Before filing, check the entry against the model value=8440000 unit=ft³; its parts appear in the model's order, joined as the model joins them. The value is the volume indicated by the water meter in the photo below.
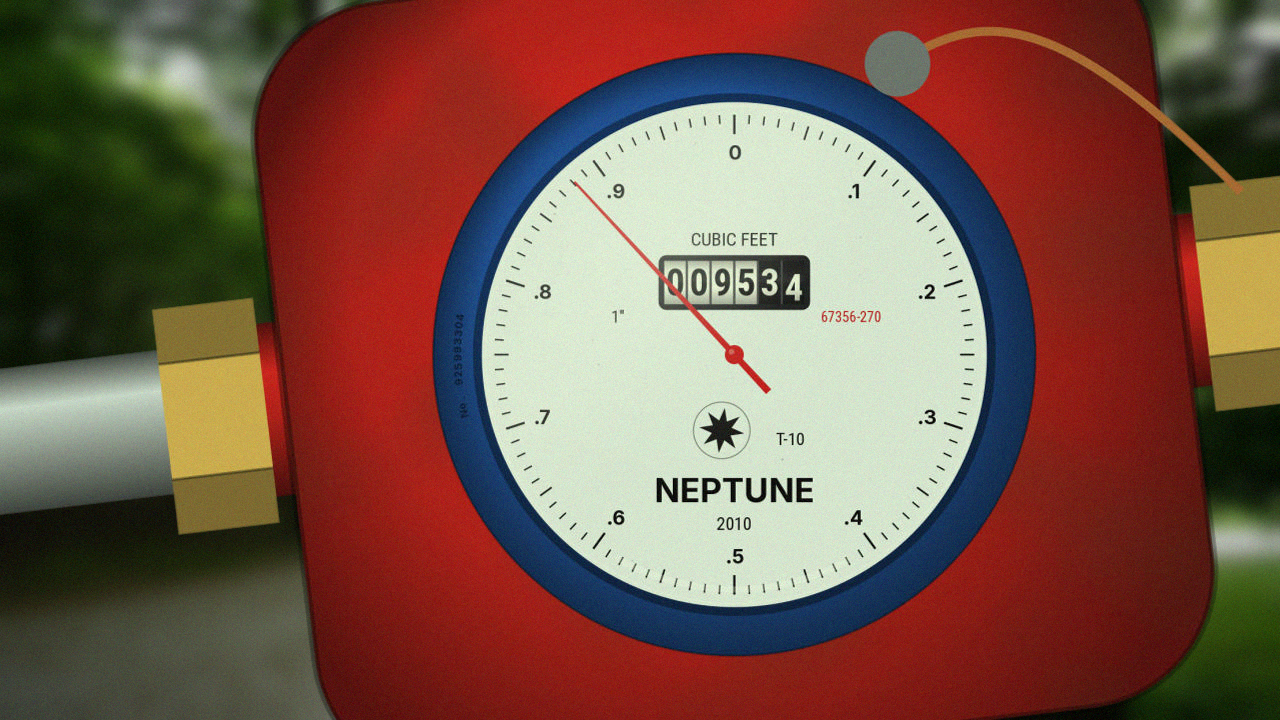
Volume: value=9533.88 unit=ft³
